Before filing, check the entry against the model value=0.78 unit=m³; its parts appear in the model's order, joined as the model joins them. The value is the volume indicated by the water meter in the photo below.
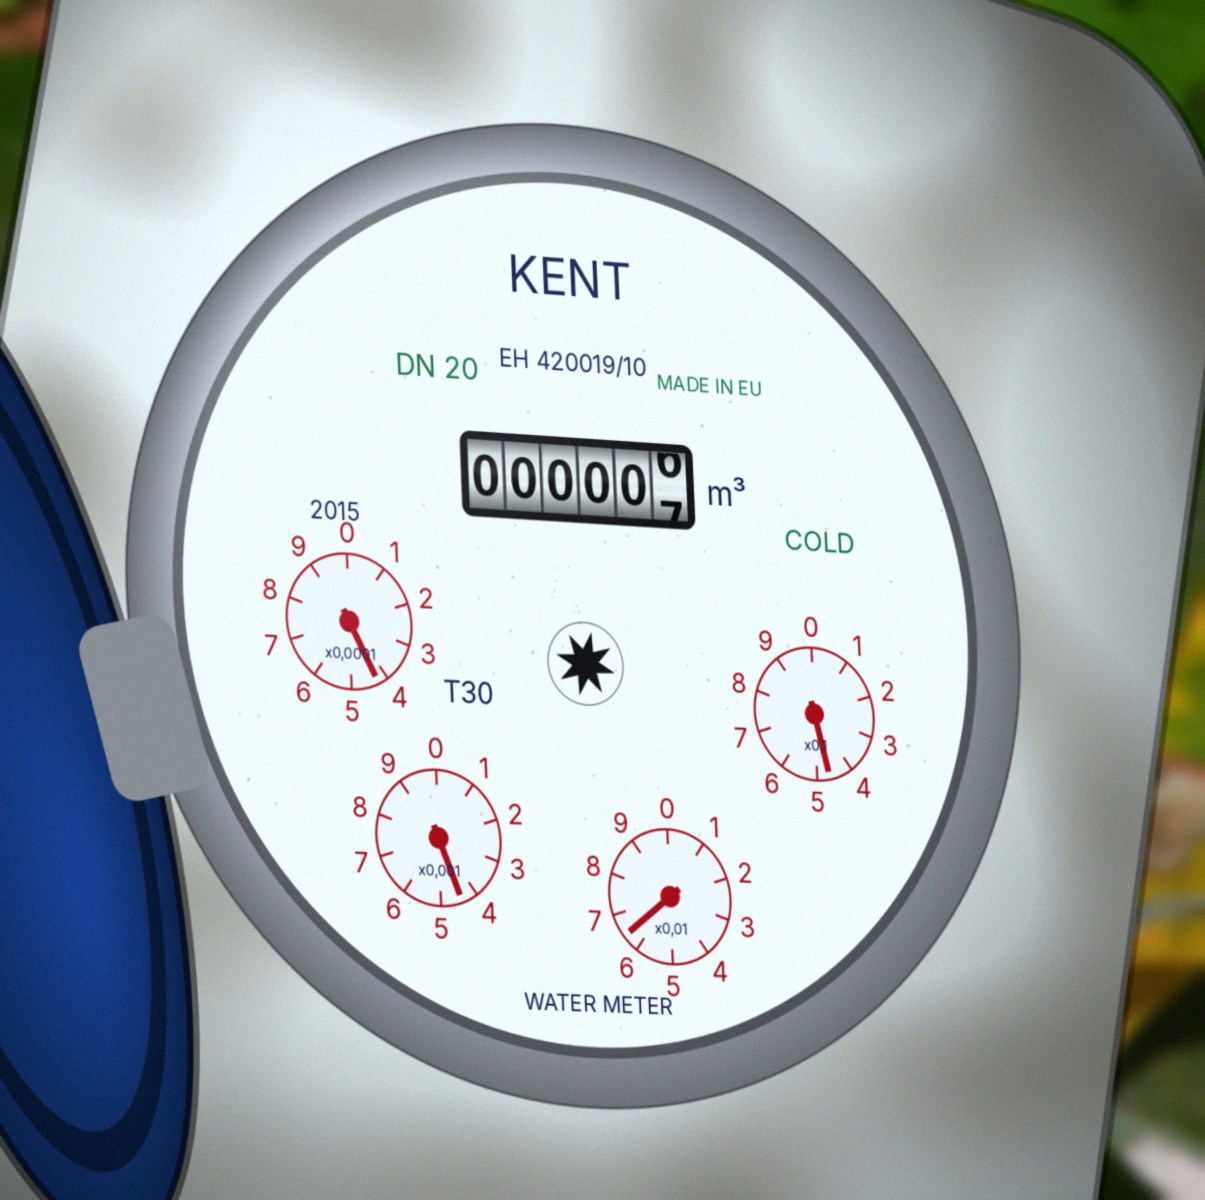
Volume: value=6.4644 unit=m³
